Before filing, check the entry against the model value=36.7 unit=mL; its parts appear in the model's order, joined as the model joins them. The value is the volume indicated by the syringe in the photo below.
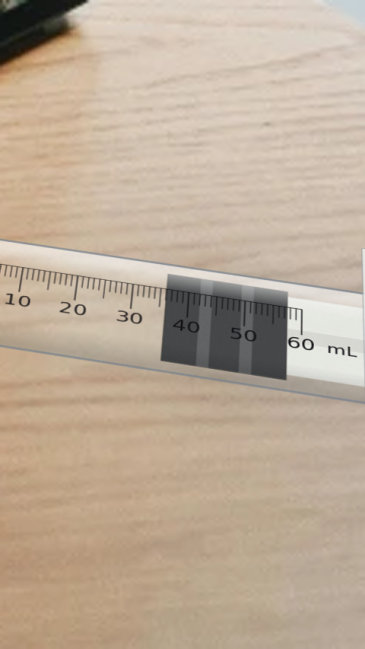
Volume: value=36 unit=mL
